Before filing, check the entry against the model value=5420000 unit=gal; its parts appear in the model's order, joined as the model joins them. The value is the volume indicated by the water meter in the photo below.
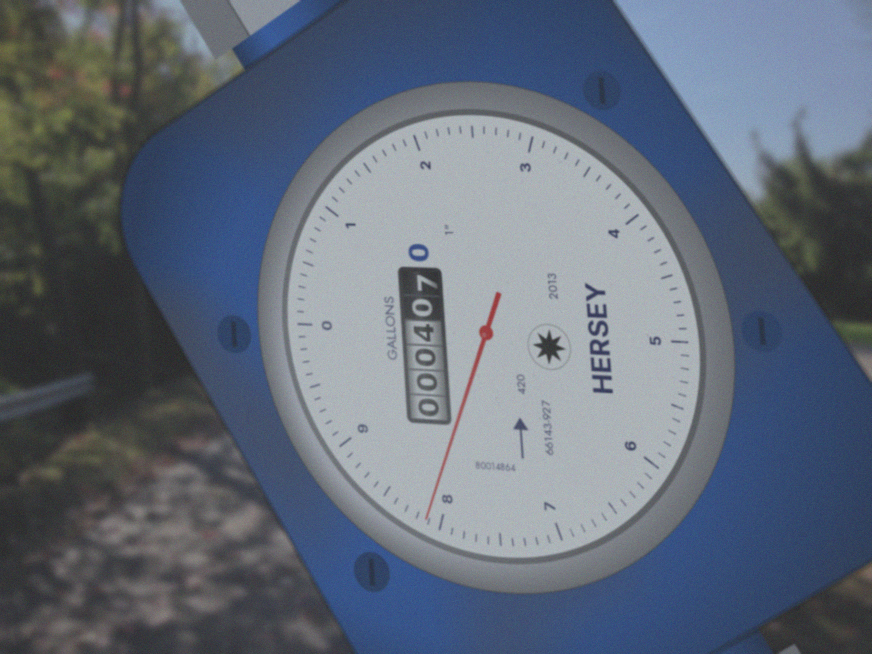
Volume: value=4068.1 unit=gal
